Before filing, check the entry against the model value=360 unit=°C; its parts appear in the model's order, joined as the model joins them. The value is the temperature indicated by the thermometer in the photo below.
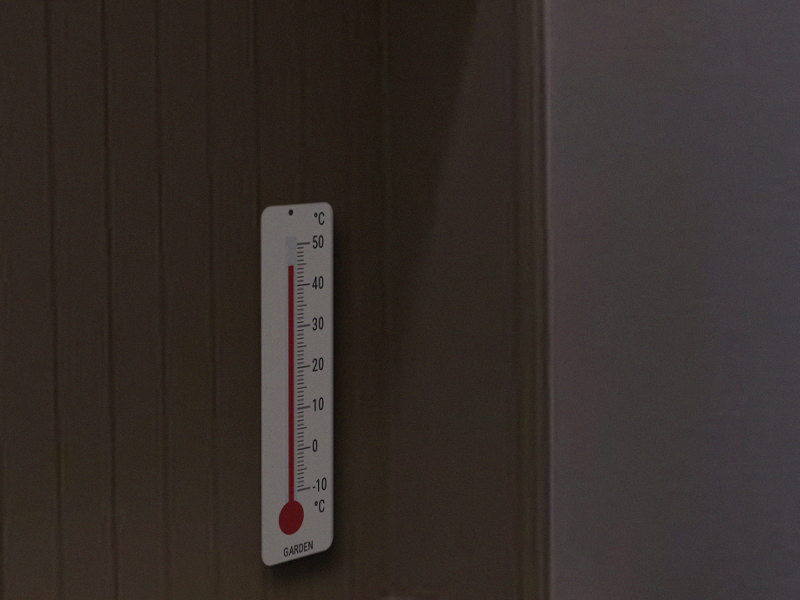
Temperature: value=45 unit=°C
